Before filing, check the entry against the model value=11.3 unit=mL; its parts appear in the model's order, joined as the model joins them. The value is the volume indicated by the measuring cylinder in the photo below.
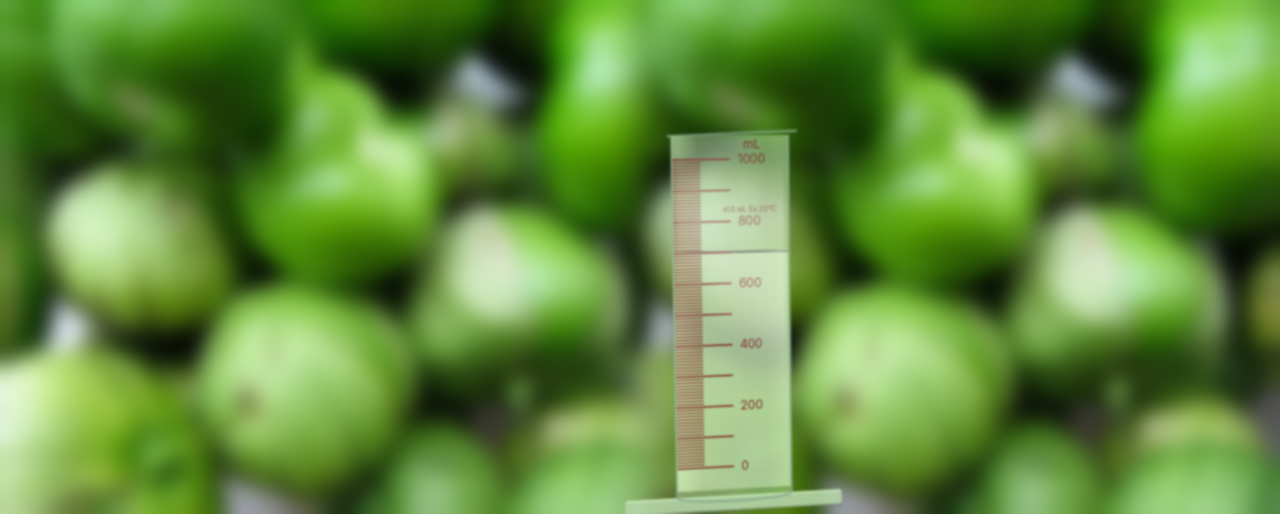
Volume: value=700 unit=mL
